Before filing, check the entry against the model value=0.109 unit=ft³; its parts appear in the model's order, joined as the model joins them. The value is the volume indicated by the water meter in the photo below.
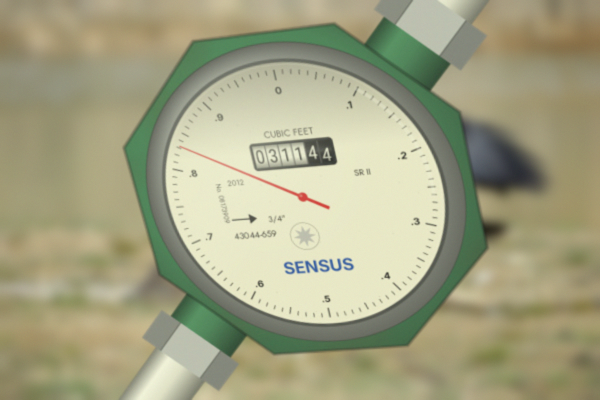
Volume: value=31143.83 unit=ft³
